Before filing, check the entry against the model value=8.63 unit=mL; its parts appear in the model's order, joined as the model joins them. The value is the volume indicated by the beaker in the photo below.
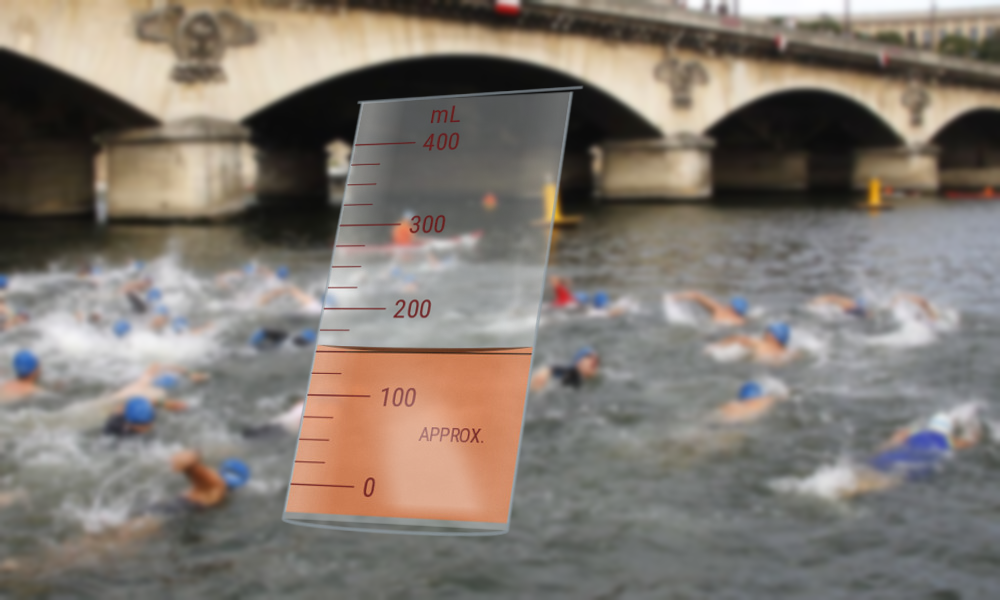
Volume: value=150 unit=mL
